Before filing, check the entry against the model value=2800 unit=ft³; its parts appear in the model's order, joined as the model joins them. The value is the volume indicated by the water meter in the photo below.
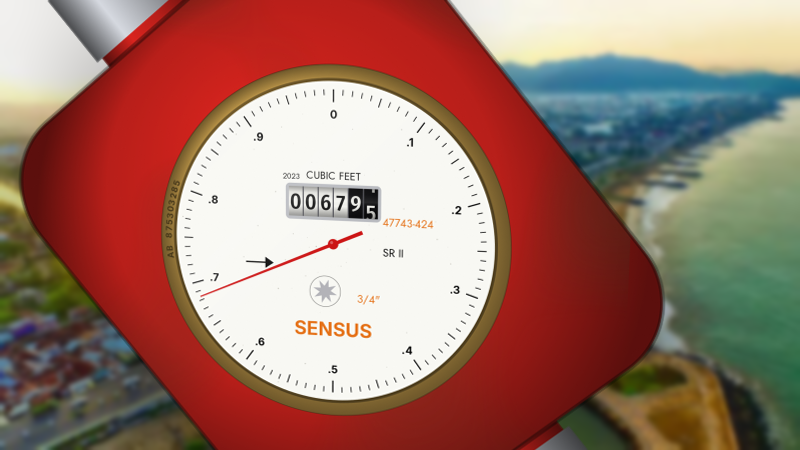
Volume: value=6794.68 unit=ft³
